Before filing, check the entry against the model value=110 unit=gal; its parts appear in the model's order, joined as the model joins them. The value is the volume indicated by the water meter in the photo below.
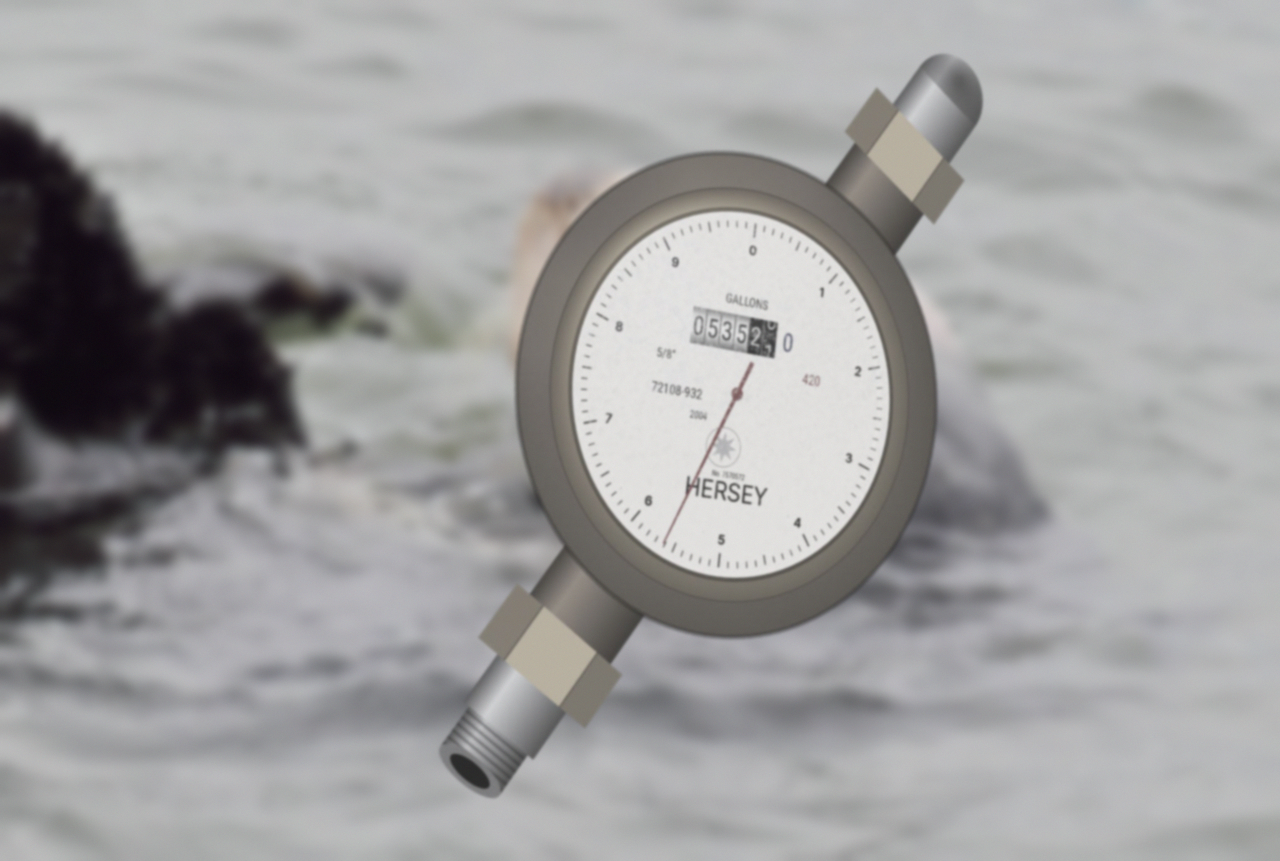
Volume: value=535205.6 unit=gal
